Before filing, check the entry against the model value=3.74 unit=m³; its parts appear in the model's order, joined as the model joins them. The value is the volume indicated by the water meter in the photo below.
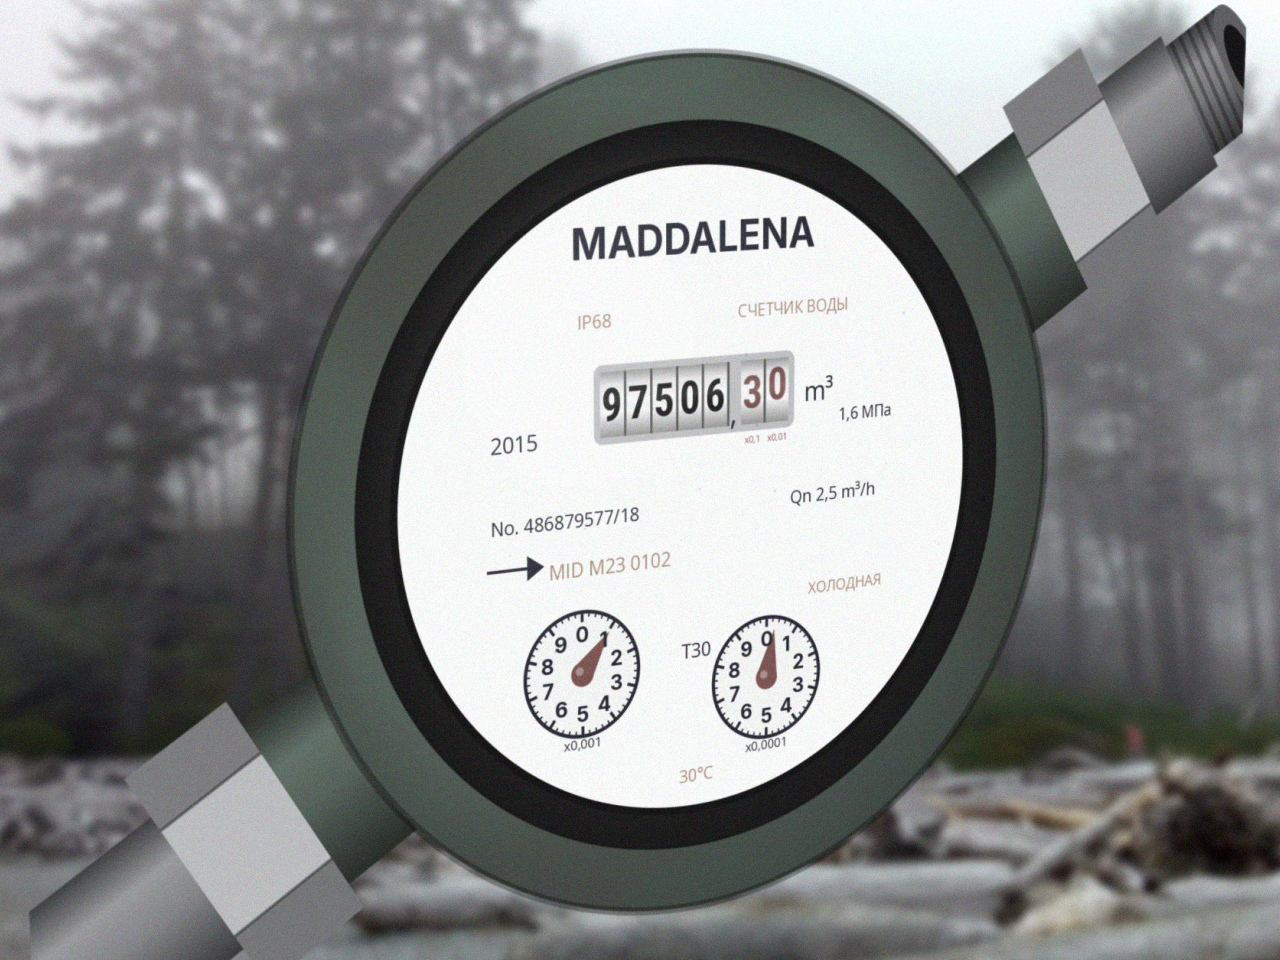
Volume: value=97506.3010 unit=m³
